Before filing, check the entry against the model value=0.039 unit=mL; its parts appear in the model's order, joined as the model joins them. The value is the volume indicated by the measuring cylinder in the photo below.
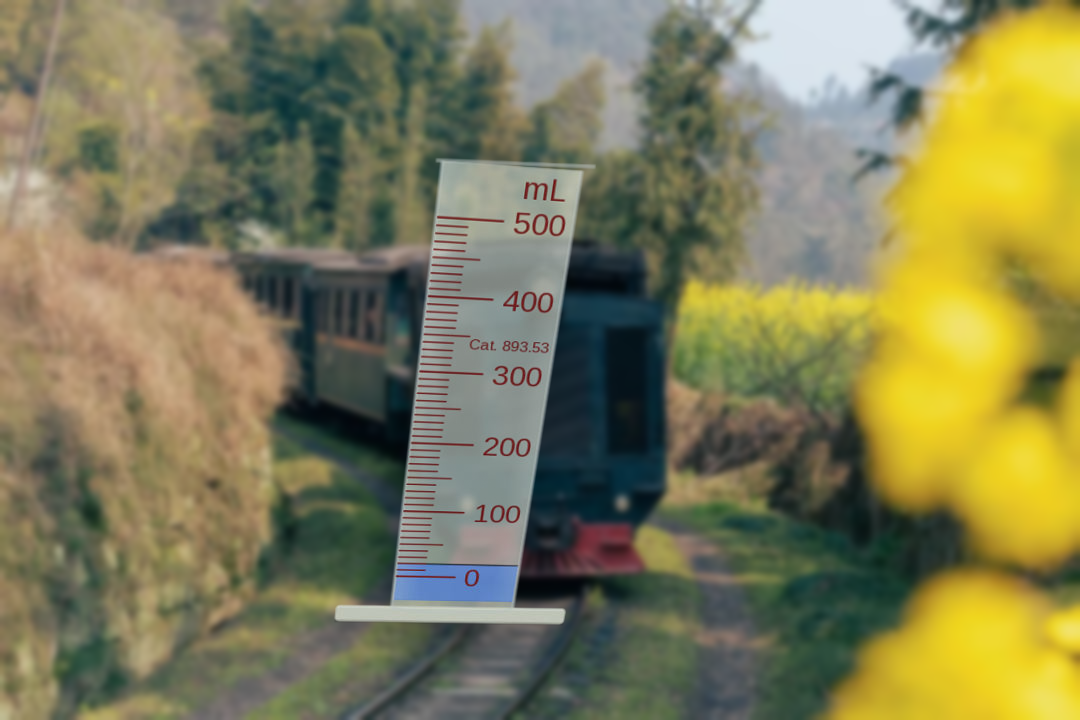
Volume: value=20 unit=mL
